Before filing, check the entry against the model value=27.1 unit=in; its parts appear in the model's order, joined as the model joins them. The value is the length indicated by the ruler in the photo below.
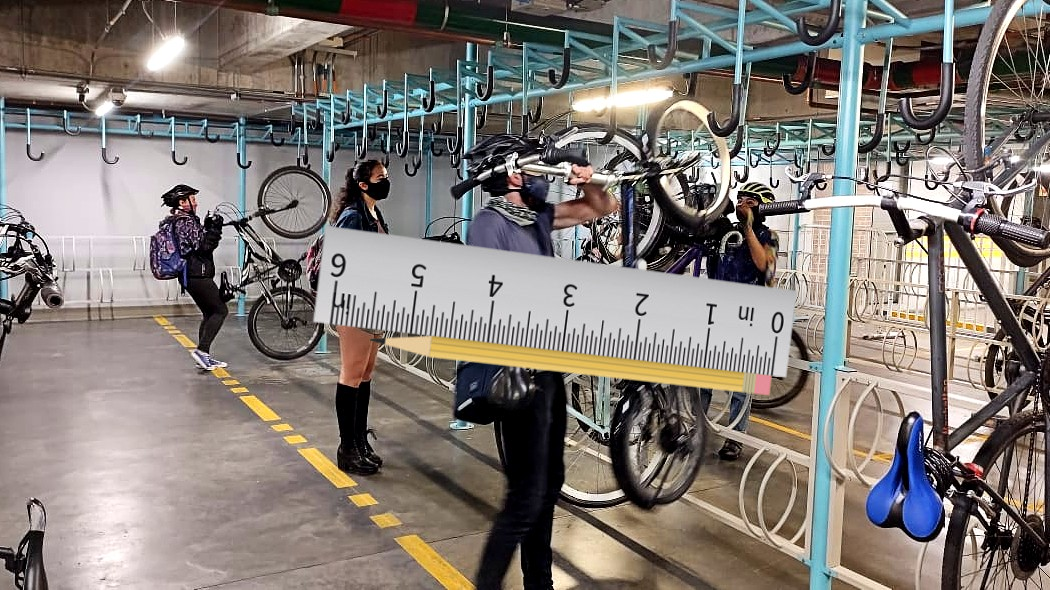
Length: value=5.5 unit=in
